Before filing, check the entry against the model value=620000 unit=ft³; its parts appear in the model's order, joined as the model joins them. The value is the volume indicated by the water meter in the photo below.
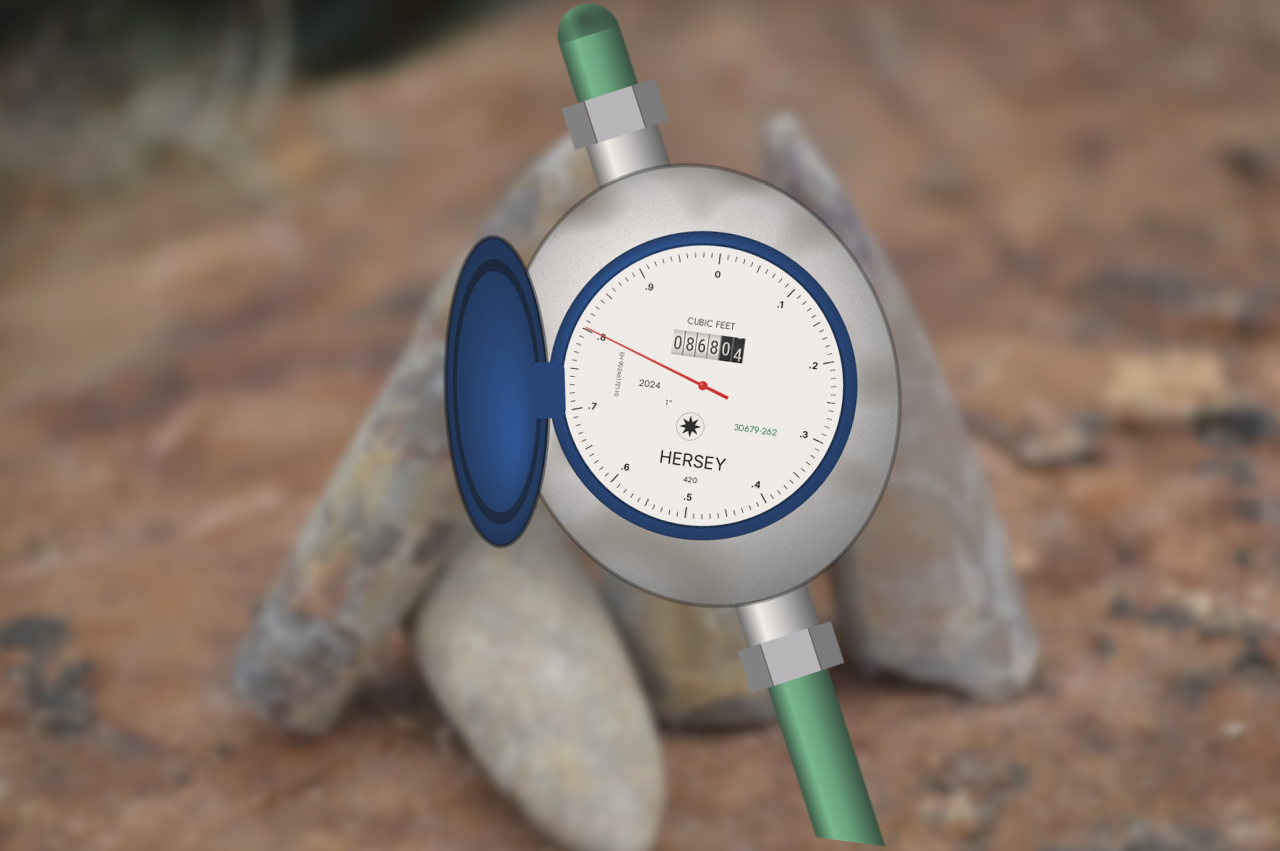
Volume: value=86803.80 unit=ft³
